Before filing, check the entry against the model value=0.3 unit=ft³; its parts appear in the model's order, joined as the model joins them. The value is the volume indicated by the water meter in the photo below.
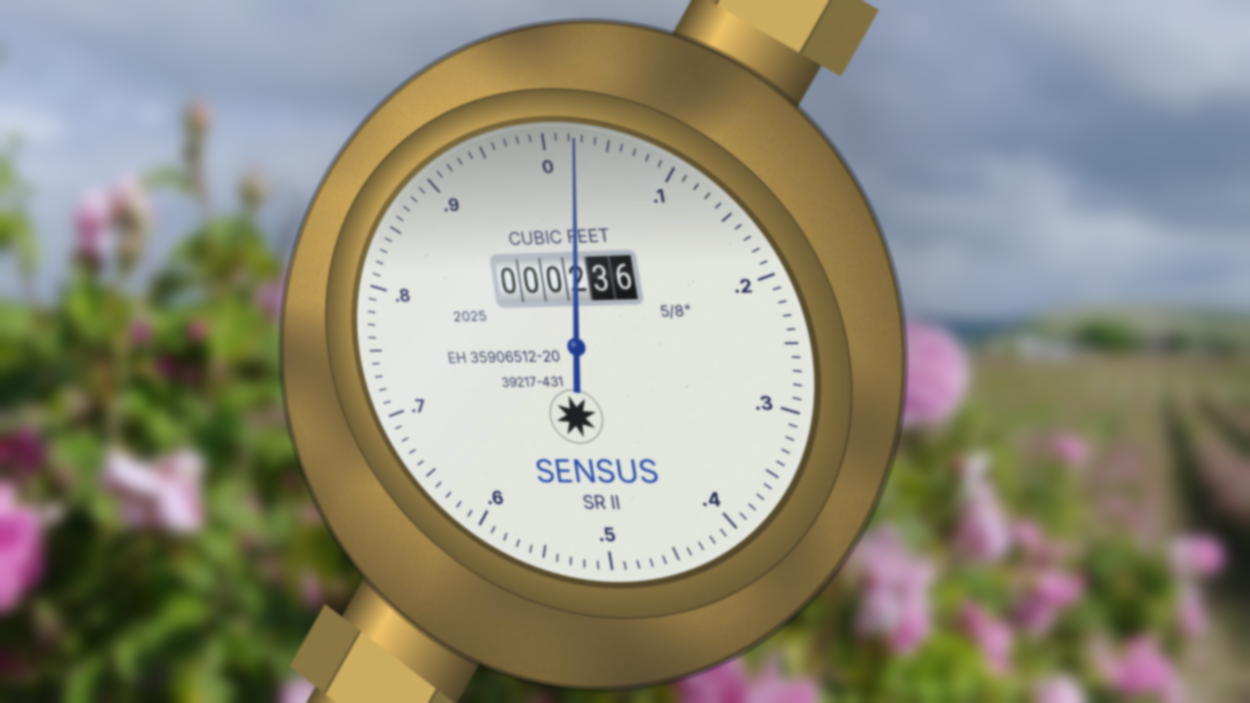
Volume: value=236.02 unit=ft³
